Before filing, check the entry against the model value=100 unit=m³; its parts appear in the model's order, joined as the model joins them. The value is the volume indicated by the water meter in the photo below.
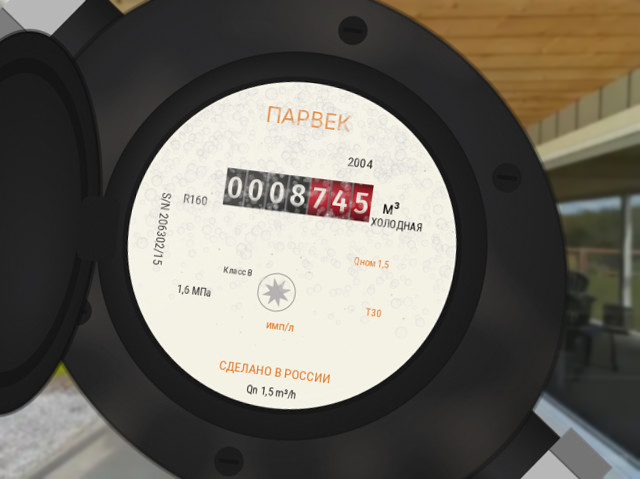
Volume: value=8.745 unit=m³
